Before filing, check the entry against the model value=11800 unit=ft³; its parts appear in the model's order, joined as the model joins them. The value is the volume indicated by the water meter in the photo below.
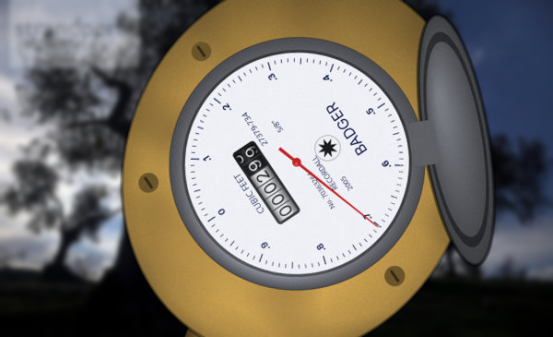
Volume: value=298.70 unit=ft³
